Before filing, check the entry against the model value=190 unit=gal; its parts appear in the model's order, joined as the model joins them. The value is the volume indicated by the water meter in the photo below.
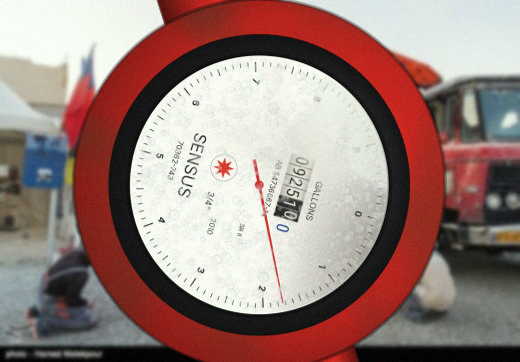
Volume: value=925101.7 unit=gal
